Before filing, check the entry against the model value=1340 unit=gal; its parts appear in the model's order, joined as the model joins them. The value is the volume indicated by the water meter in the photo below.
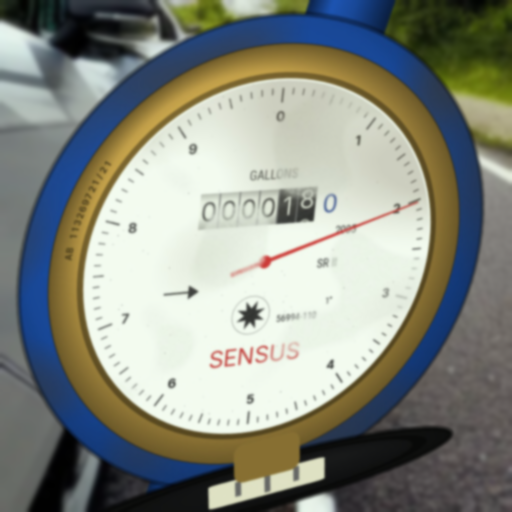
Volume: value=182.0 unit=gal
